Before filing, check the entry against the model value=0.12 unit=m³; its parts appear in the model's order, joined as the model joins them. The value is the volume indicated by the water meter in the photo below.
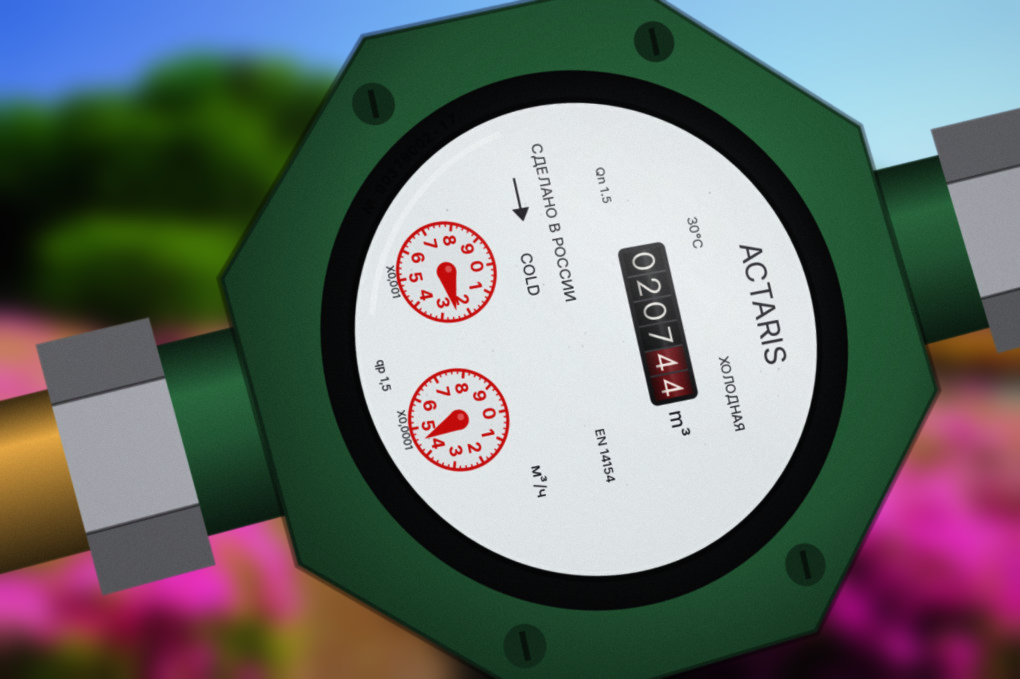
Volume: value=207.4424 unit=m³
